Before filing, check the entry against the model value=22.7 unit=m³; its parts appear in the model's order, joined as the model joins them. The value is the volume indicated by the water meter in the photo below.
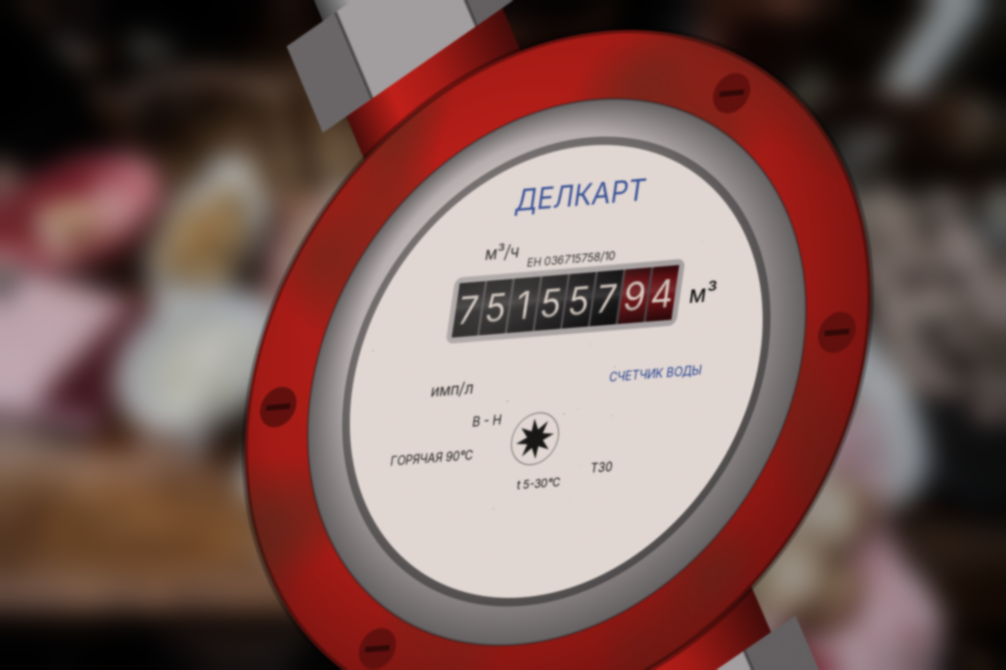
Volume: value=751557.94 unit=m³
